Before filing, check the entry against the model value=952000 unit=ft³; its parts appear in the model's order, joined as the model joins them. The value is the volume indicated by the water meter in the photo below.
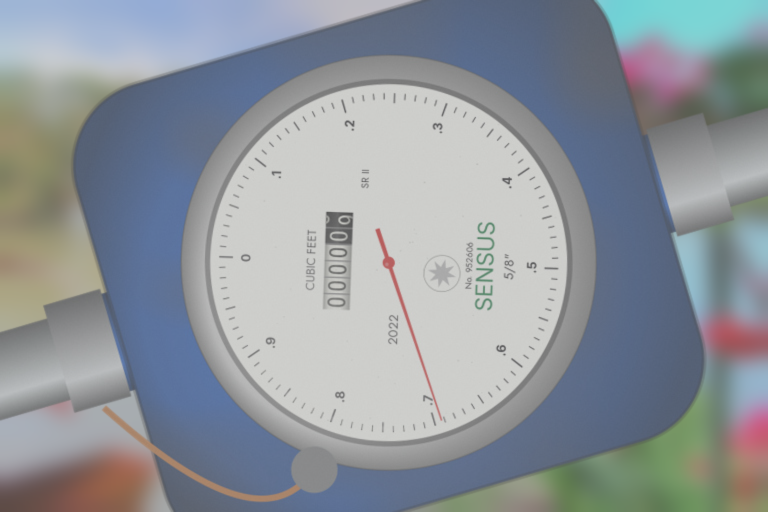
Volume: value=8.69 unit=ft³
